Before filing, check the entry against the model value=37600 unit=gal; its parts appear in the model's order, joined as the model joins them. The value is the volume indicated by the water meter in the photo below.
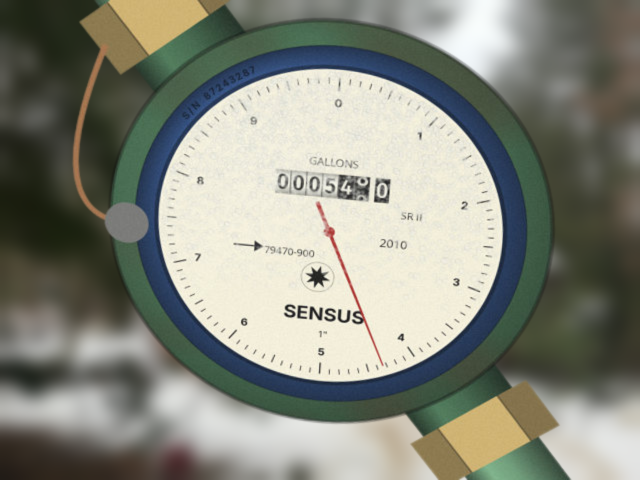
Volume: value=5484.3 unit=gal
